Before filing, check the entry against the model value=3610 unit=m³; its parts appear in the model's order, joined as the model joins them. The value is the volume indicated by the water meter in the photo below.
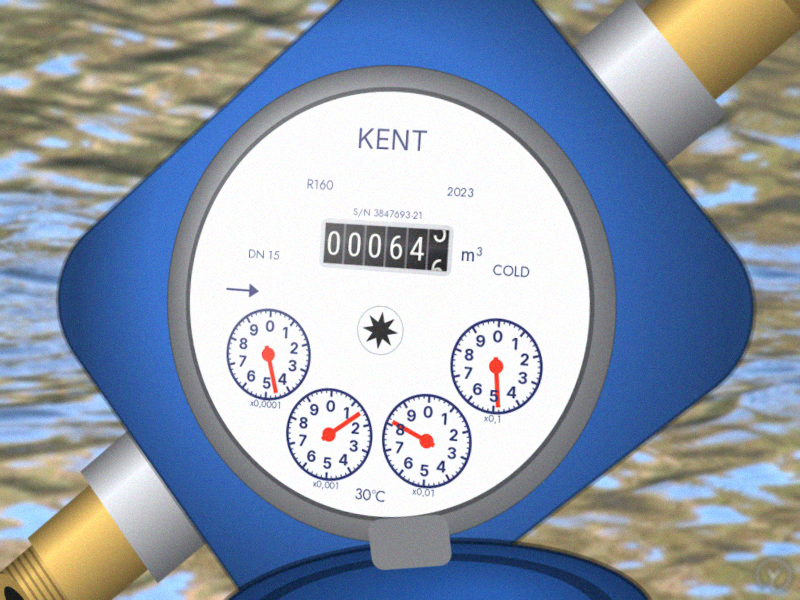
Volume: value=645.4814 unit=m³
